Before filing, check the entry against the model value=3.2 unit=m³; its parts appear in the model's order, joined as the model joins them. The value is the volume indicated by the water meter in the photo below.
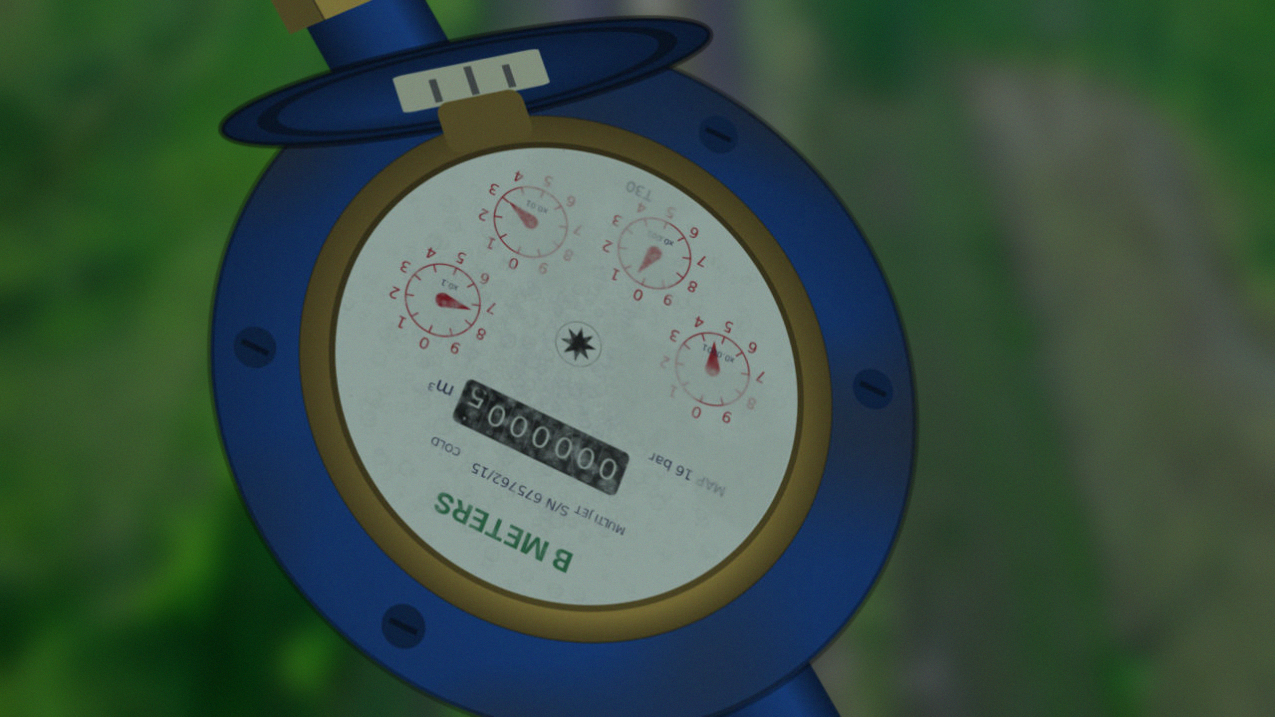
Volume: value=4.7304 unit=m³
